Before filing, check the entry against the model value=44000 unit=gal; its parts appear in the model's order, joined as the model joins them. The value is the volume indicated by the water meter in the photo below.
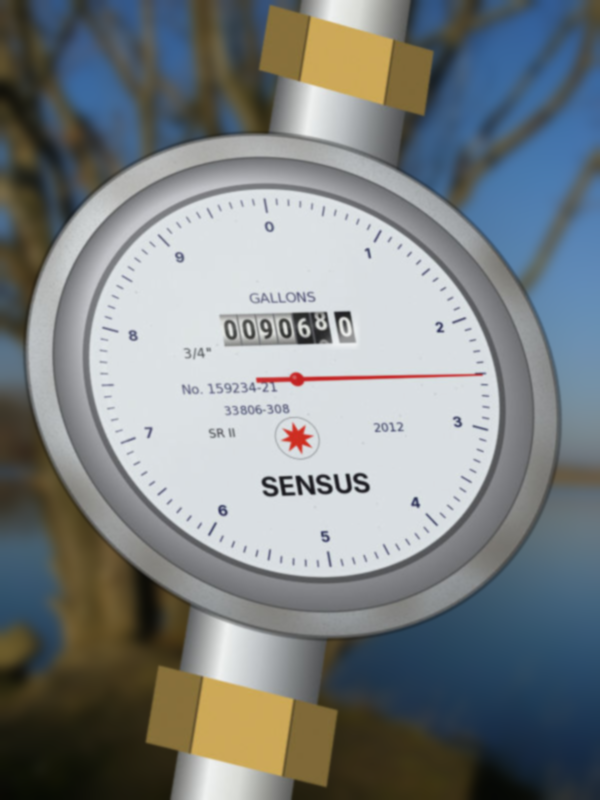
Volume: value=90682.5 unit=gal
